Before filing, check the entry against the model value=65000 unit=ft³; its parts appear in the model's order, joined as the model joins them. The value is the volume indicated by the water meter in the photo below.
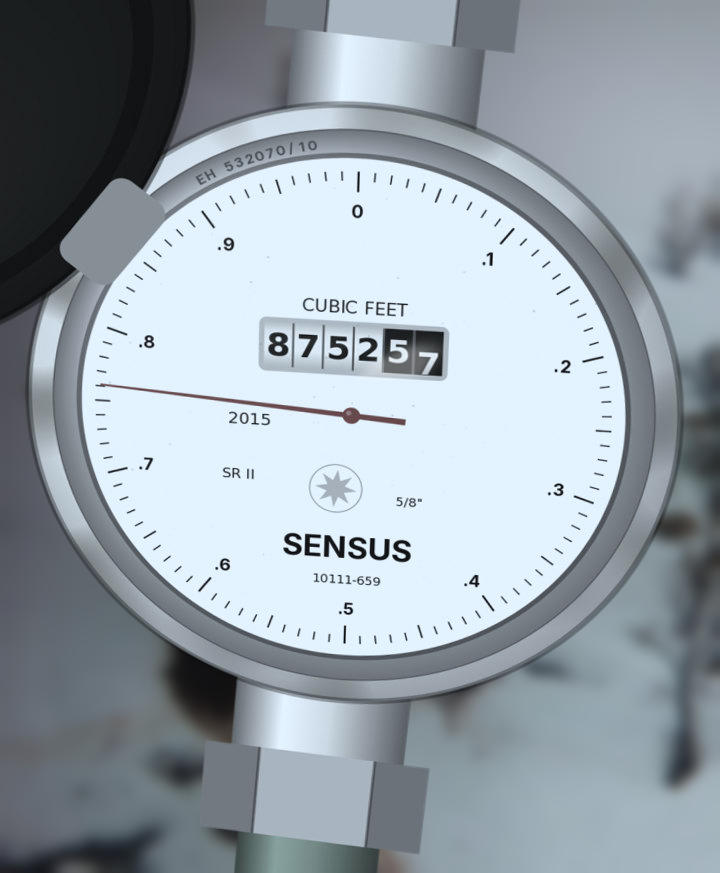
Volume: value=875256.76 unit=ft³
